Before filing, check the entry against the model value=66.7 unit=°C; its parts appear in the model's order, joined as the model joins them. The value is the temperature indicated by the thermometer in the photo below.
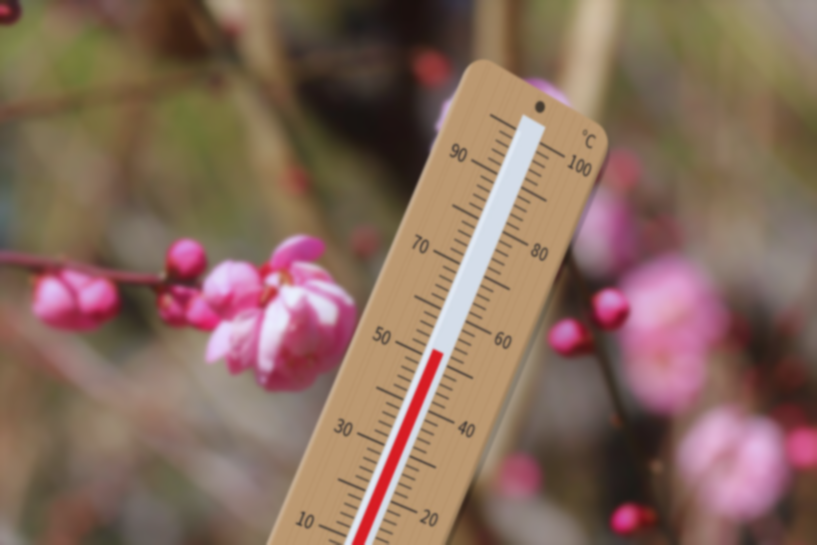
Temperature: value=52 unit=°C
